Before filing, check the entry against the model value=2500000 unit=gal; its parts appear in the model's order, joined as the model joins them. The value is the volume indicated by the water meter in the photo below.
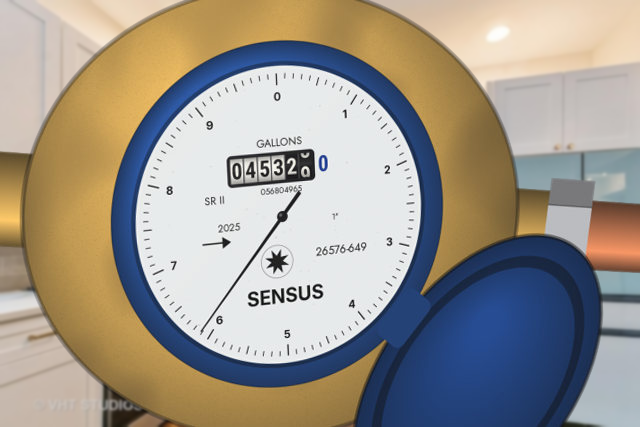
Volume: value=453286.1 unit=gal
